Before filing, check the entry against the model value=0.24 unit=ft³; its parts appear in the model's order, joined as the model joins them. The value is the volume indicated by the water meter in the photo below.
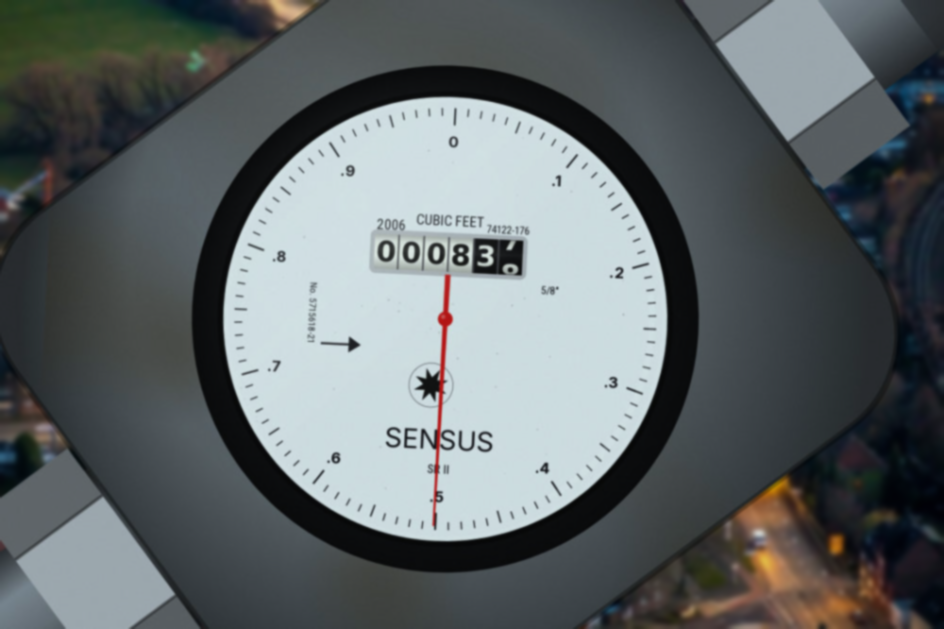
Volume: value=837.50 unit=ft³
